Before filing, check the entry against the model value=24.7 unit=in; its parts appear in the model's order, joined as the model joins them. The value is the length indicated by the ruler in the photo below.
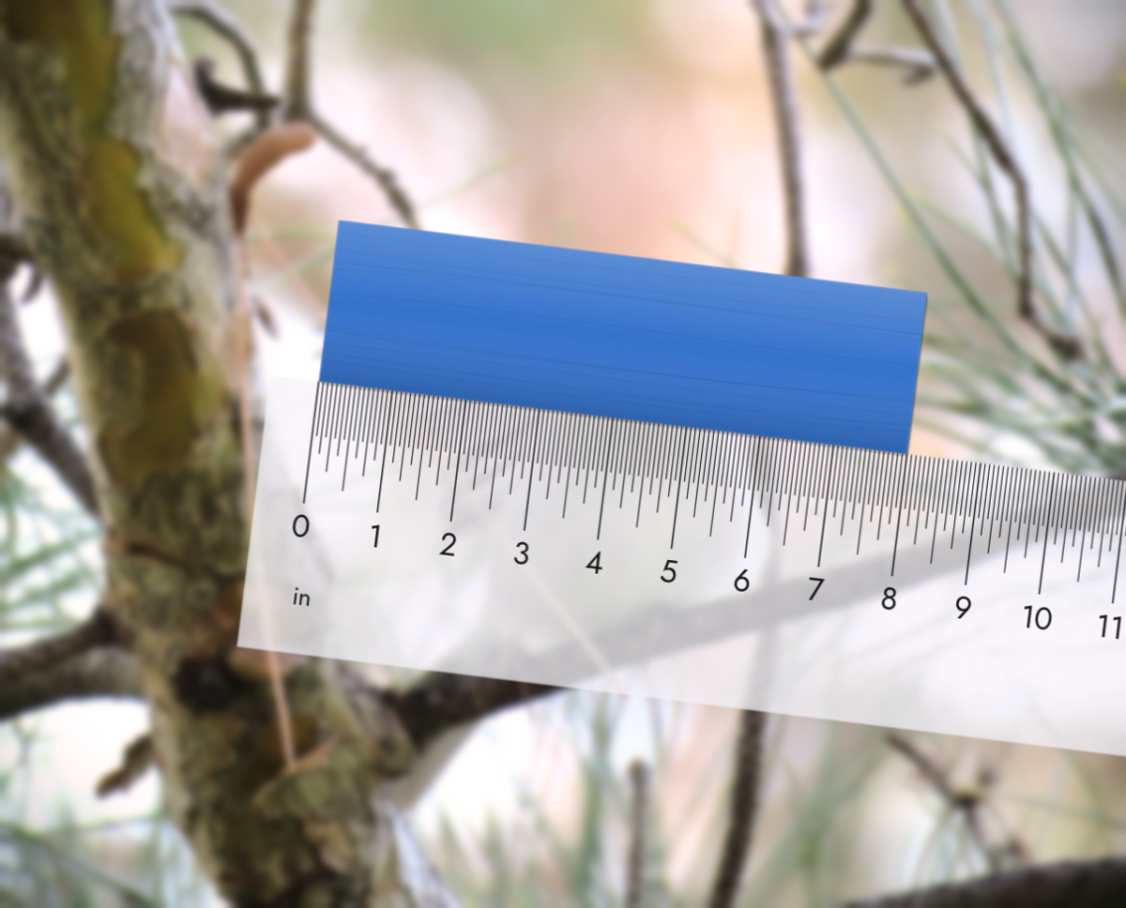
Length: value=8 unit=in
